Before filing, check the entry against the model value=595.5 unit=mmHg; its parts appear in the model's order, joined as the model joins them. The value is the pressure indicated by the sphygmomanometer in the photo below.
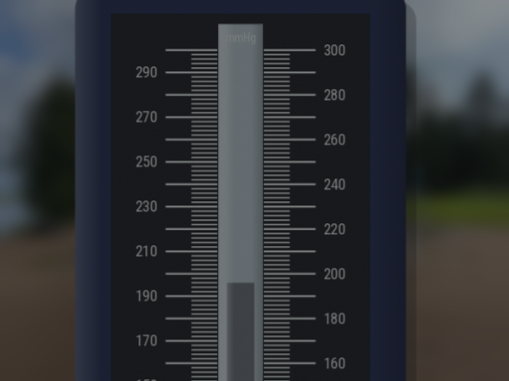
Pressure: value=196 unit=mmHg
